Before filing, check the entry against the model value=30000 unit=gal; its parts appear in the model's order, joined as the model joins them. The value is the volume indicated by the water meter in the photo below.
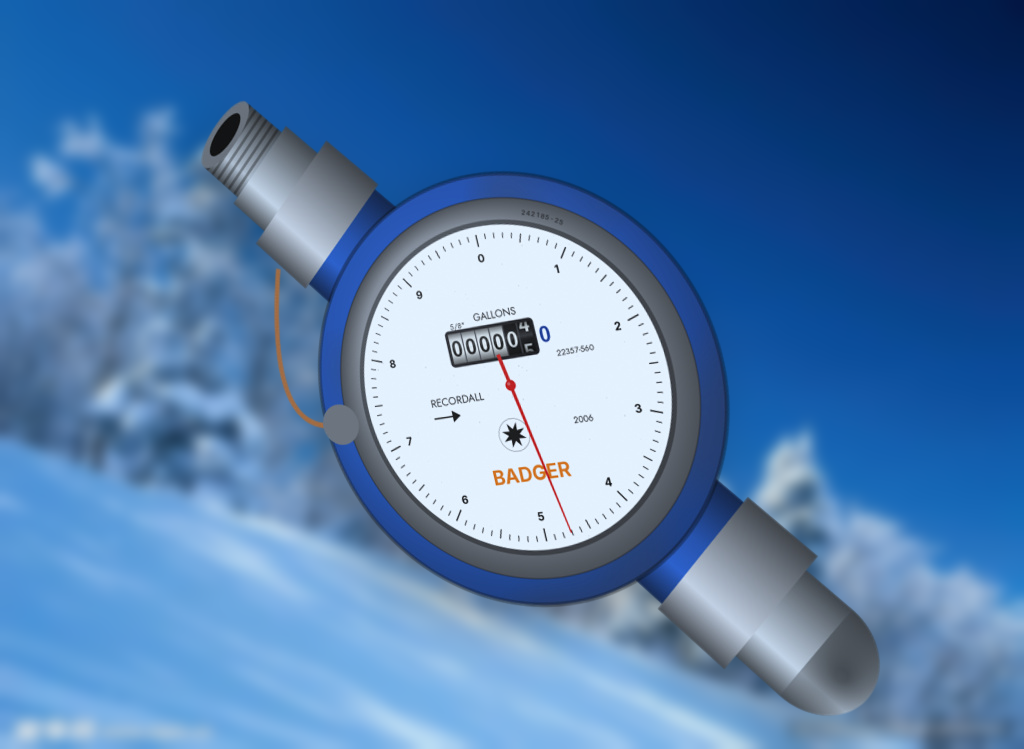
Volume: value=44.7 unit=gal
